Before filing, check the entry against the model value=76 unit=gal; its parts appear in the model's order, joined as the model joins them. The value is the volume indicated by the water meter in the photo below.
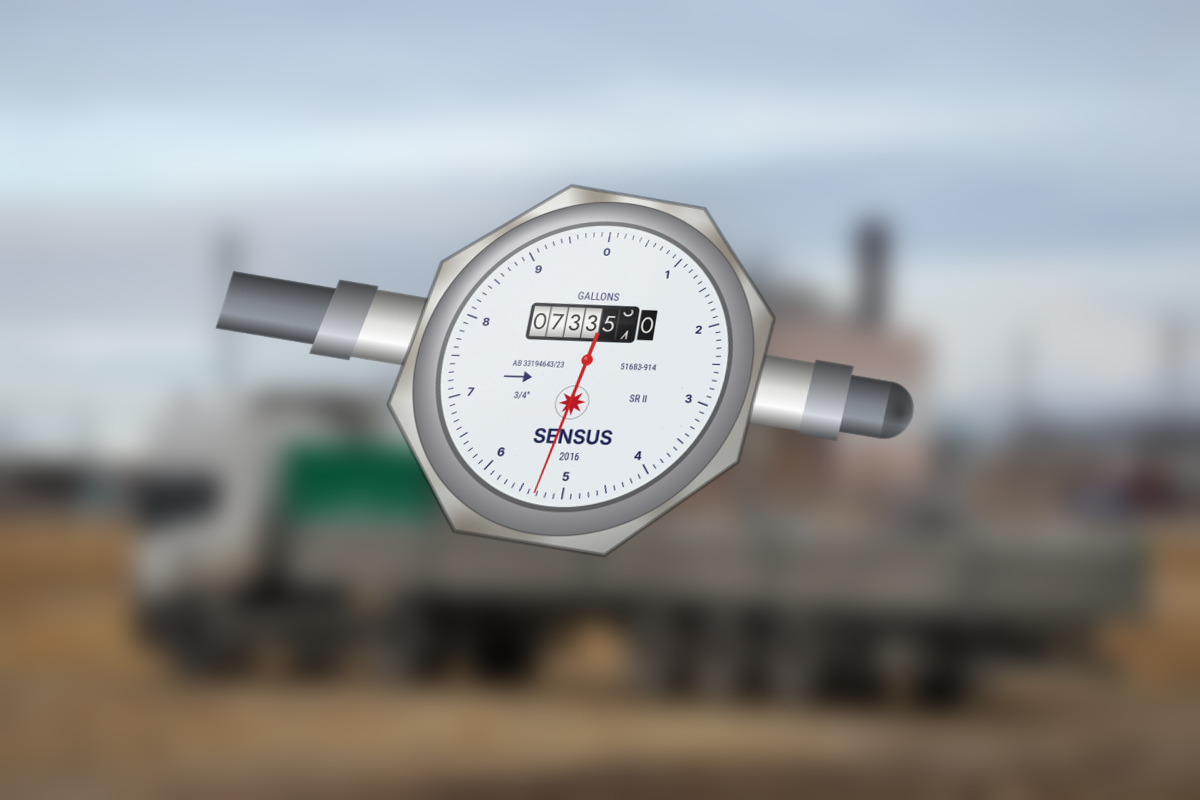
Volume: value=733535.3 unit=gal
